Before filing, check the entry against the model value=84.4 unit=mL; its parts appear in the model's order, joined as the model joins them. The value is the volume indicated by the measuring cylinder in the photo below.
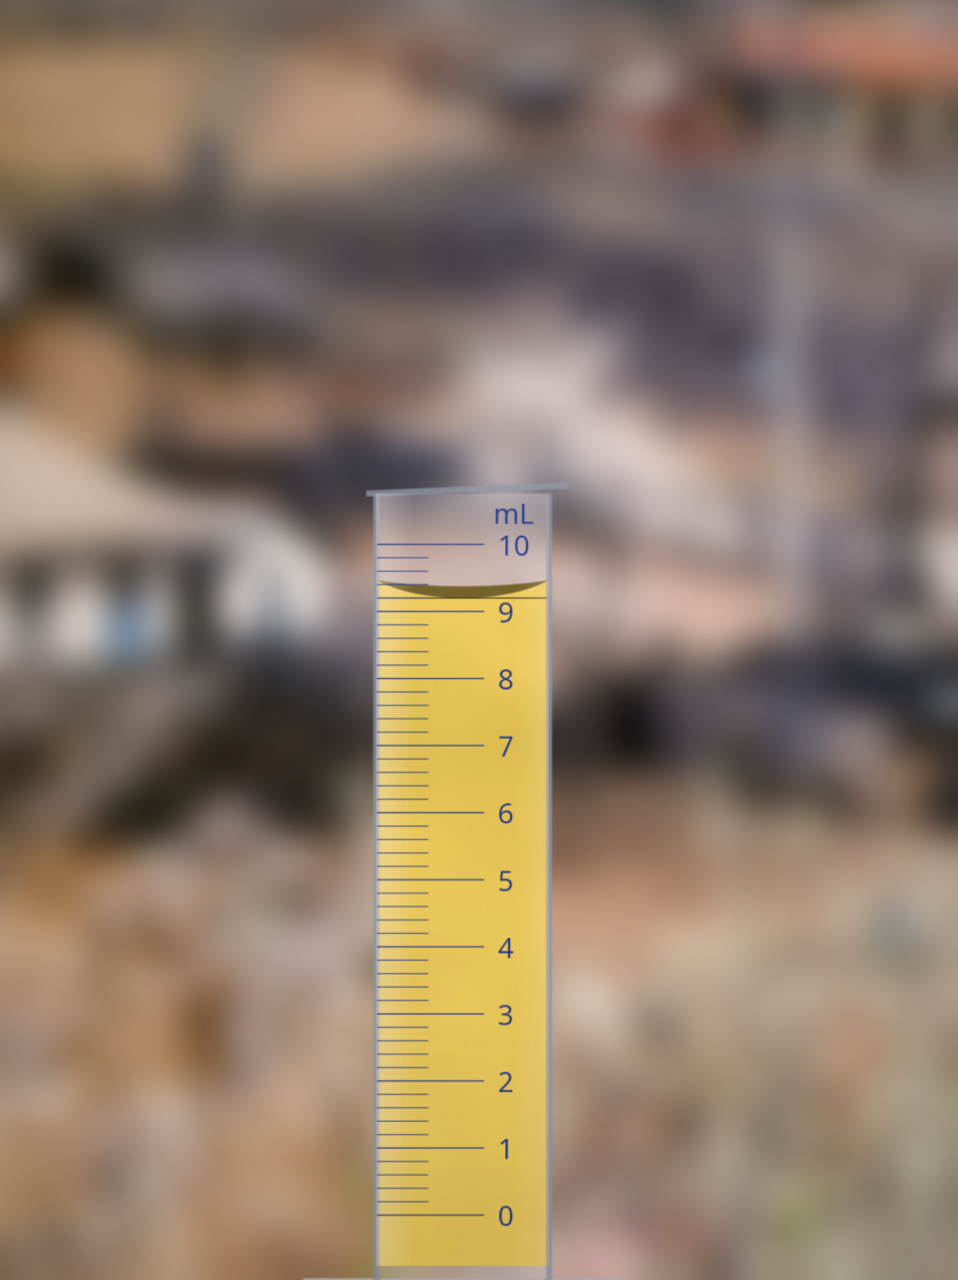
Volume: value=9.2 unit=mL
